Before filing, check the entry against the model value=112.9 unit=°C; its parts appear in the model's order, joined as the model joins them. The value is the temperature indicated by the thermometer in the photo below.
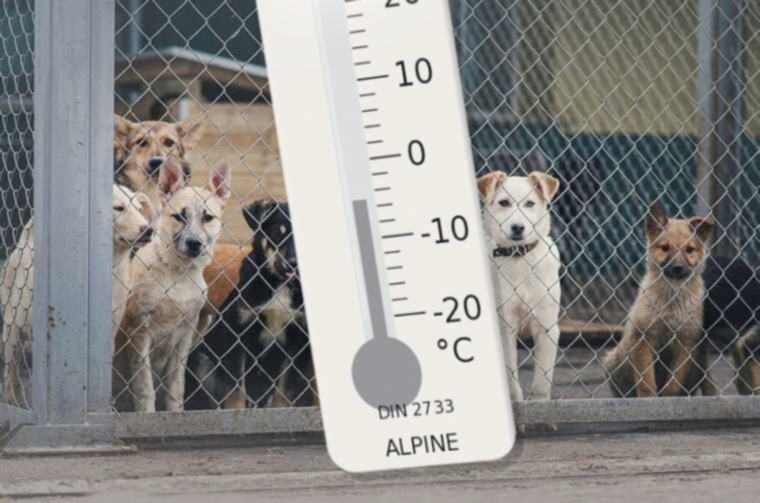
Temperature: value=-5 unit=°C
